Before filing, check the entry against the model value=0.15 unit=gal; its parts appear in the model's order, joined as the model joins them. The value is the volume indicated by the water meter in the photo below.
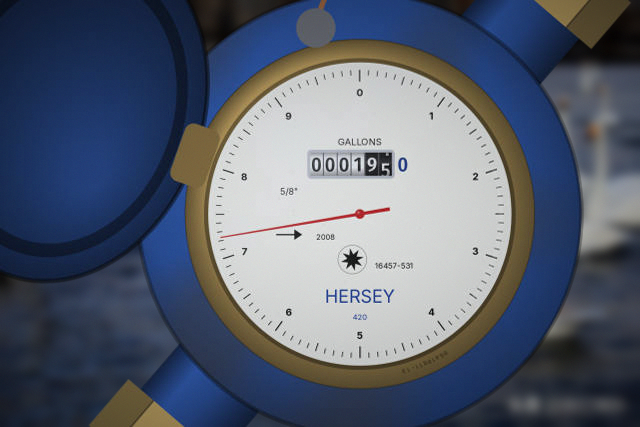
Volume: value=1947.2 unit=gal
